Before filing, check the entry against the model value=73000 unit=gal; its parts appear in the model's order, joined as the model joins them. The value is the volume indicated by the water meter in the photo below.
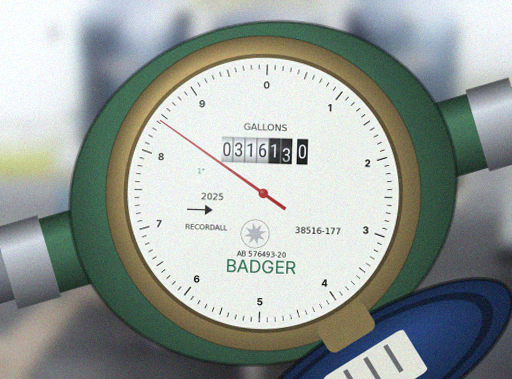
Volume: value=316128.4 unit=gal
